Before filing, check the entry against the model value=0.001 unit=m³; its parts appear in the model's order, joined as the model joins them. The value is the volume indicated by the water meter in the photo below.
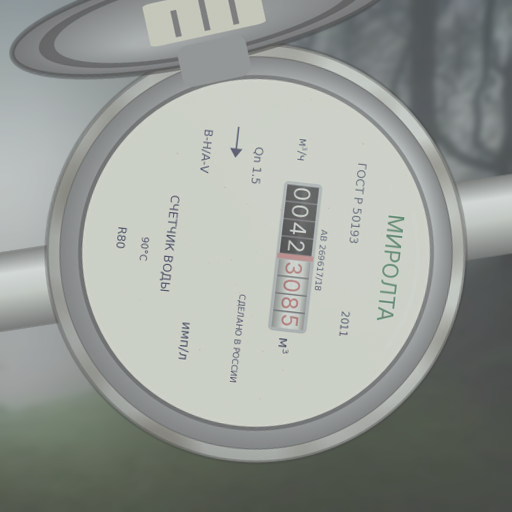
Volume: value=42.3085 unit=m³
